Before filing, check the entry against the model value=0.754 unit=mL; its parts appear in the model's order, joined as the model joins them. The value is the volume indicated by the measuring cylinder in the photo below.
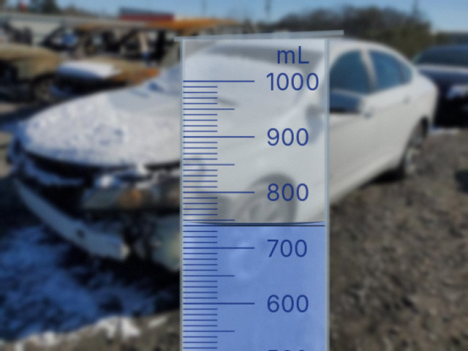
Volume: value=740 unit=mL
